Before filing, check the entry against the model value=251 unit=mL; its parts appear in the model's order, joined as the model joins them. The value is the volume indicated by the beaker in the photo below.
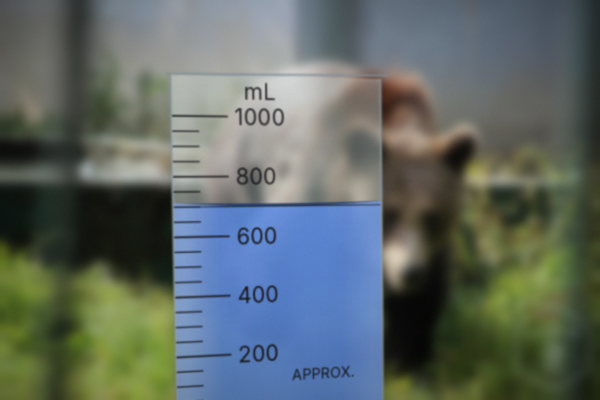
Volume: value=700 unit=mL
